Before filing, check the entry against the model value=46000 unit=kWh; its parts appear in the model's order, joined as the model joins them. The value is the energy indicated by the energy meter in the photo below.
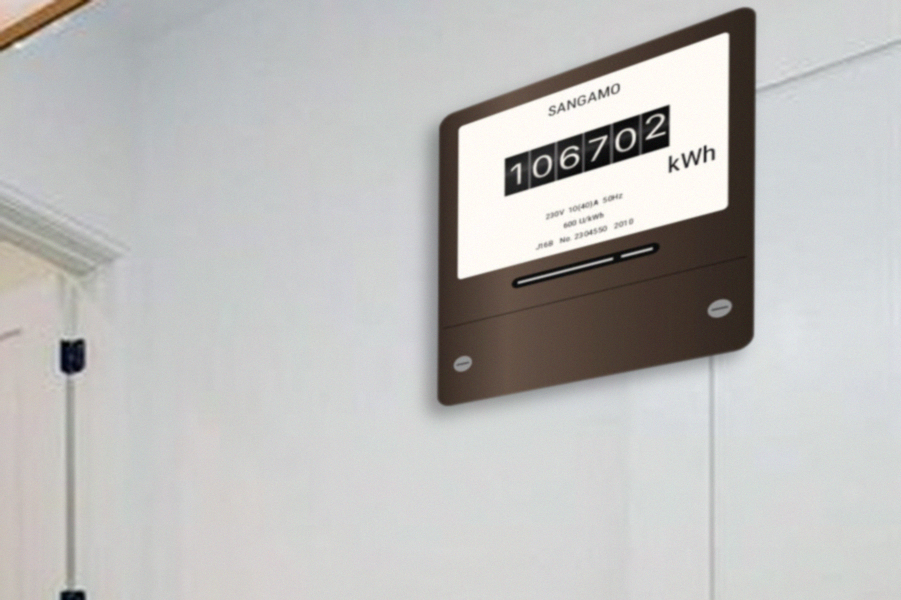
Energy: value=106702 unit=kWh
